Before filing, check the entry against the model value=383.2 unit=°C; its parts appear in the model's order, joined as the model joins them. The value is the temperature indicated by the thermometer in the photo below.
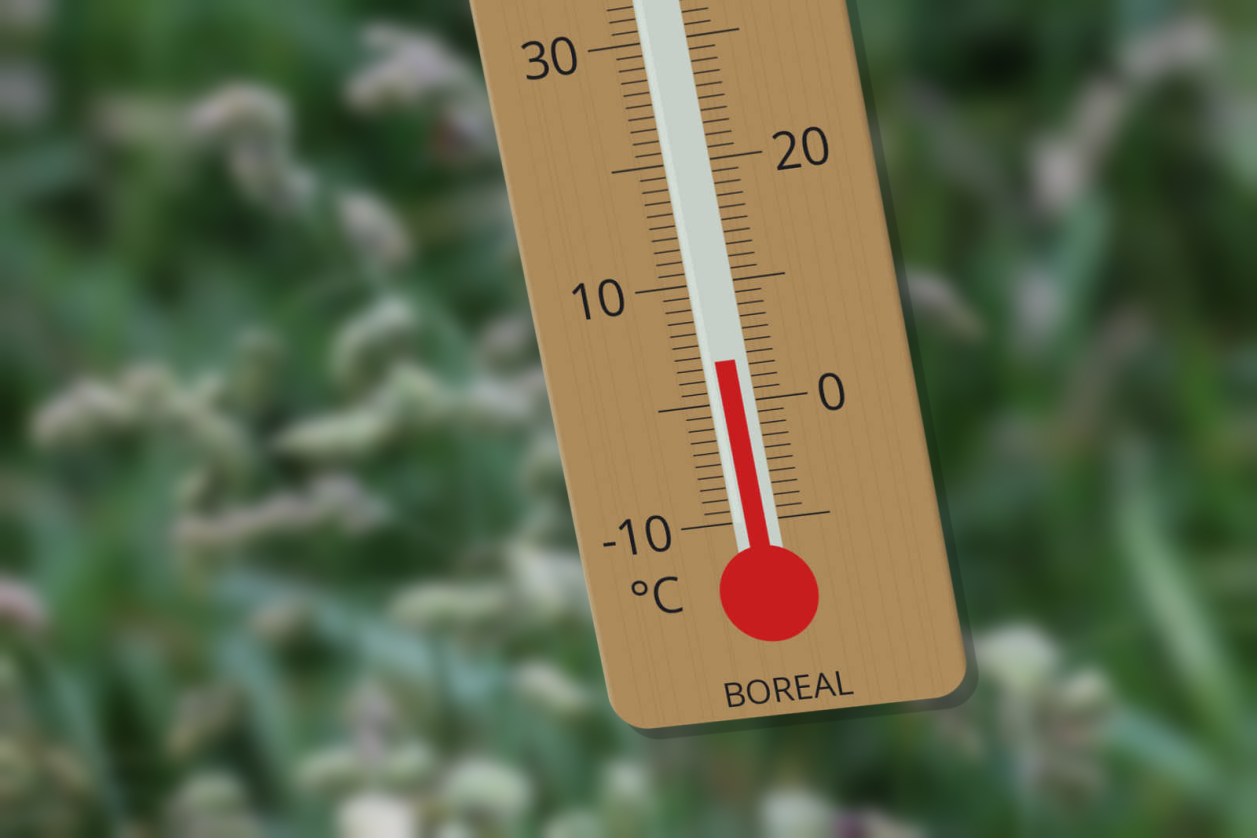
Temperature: value=3.5 unit=°C
